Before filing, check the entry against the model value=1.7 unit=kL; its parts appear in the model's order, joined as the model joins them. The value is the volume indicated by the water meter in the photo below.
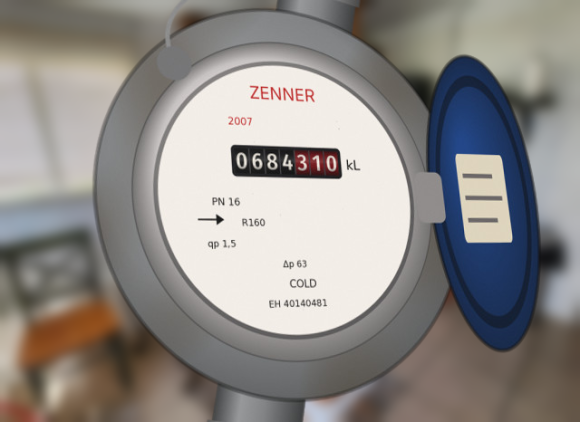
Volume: value=684.310 unit=kL
